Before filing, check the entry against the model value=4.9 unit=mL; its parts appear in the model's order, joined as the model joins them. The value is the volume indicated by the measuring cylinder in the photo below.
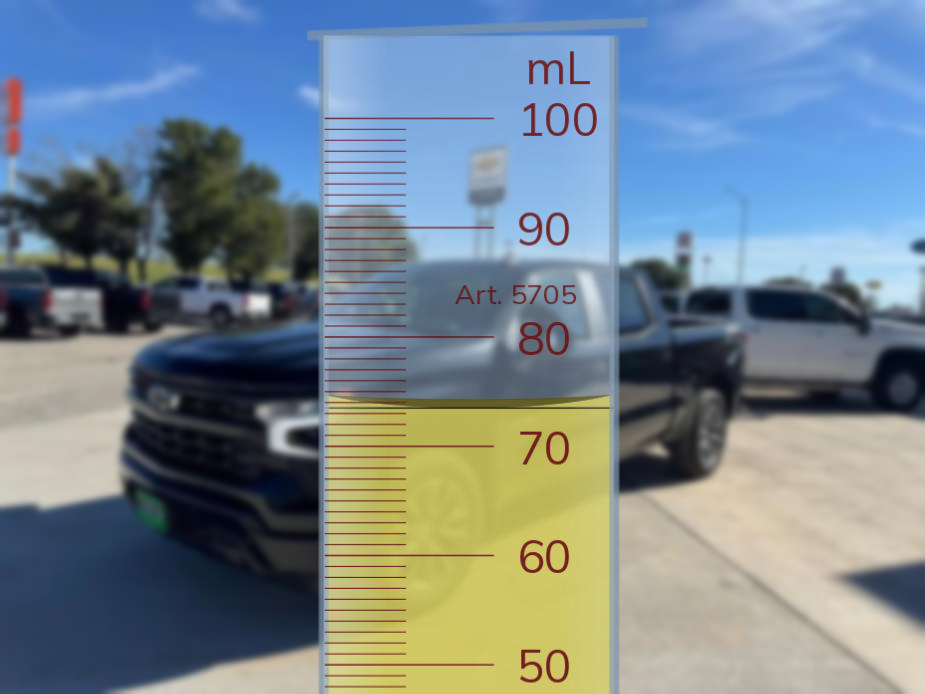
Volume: value=73.5 unit=mL
